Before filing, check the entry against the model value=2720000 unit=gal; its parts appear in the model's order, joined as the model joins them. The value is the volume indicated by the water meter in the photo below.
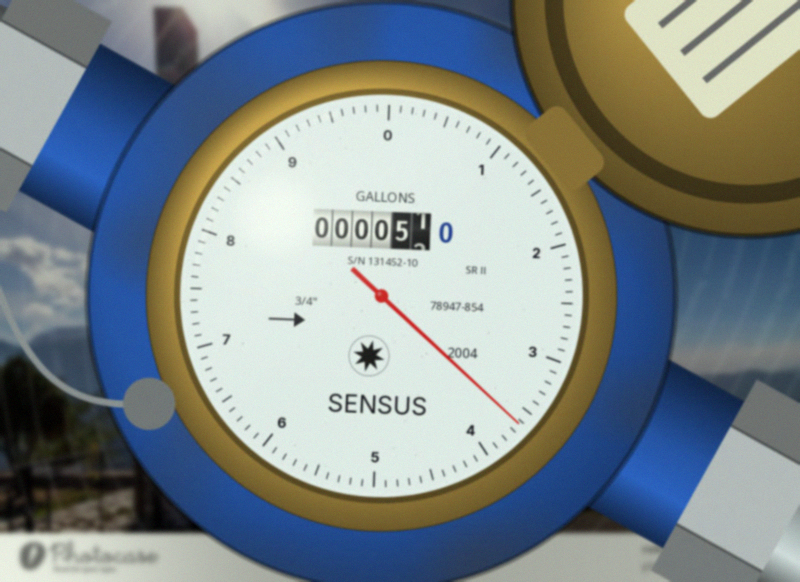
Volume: value=513.6 unit=gal
